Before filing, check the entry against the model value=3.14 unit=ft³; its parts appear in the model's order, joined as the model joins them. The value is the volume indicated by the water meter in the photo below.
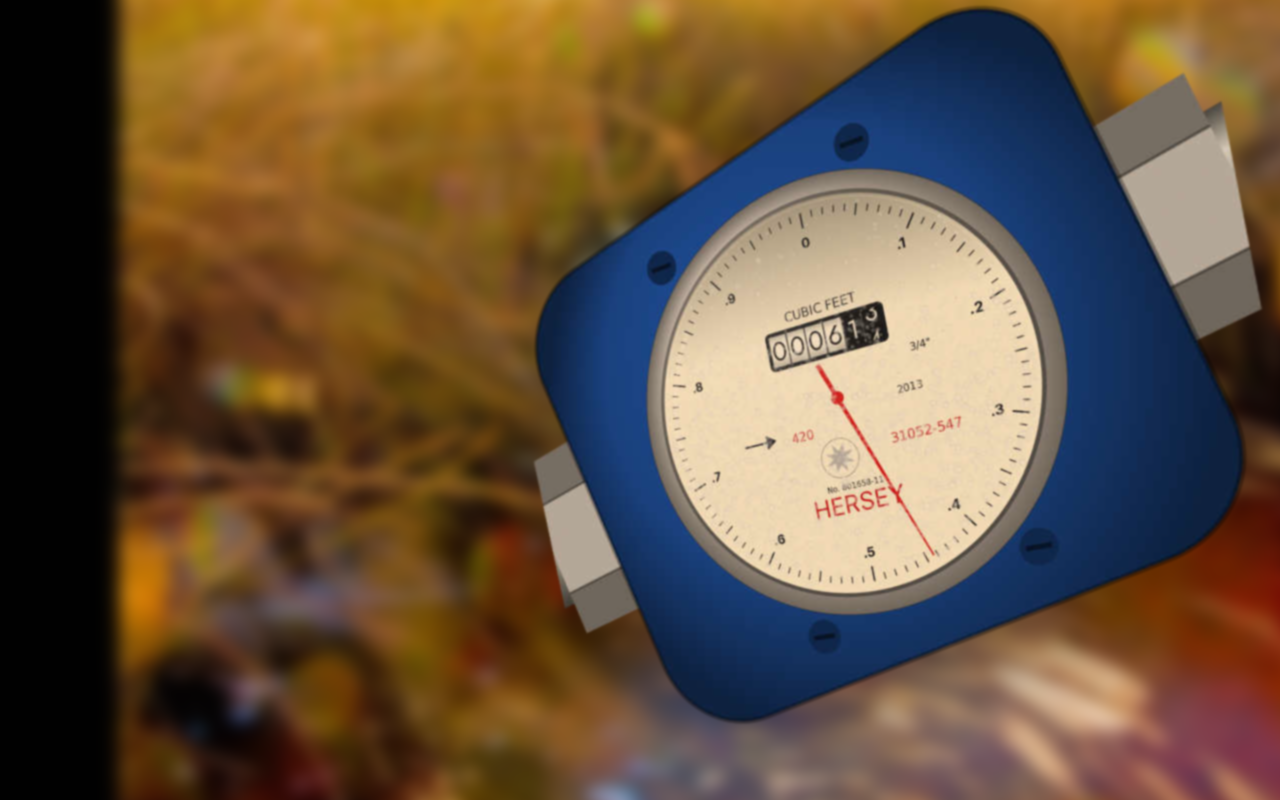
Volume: value=613.44 unit=ft³
